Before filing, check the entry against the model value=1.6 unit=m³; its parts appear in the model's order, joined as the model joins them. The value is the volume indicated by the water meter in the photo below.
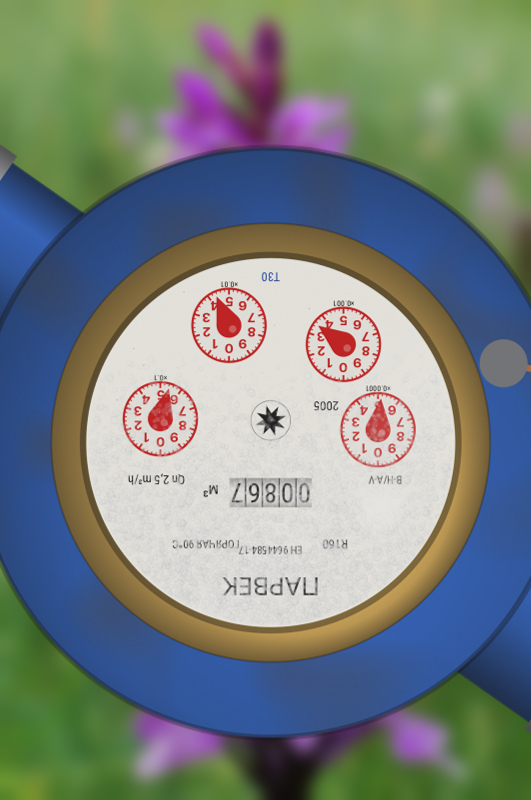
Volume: value=867.5435 unit=m³
